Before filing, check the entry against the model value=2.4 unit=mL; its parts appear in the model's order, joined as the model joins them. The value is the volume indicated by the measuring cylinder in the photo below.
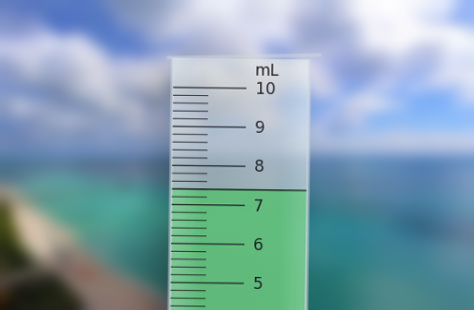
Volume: value=7.4 unit=mL
